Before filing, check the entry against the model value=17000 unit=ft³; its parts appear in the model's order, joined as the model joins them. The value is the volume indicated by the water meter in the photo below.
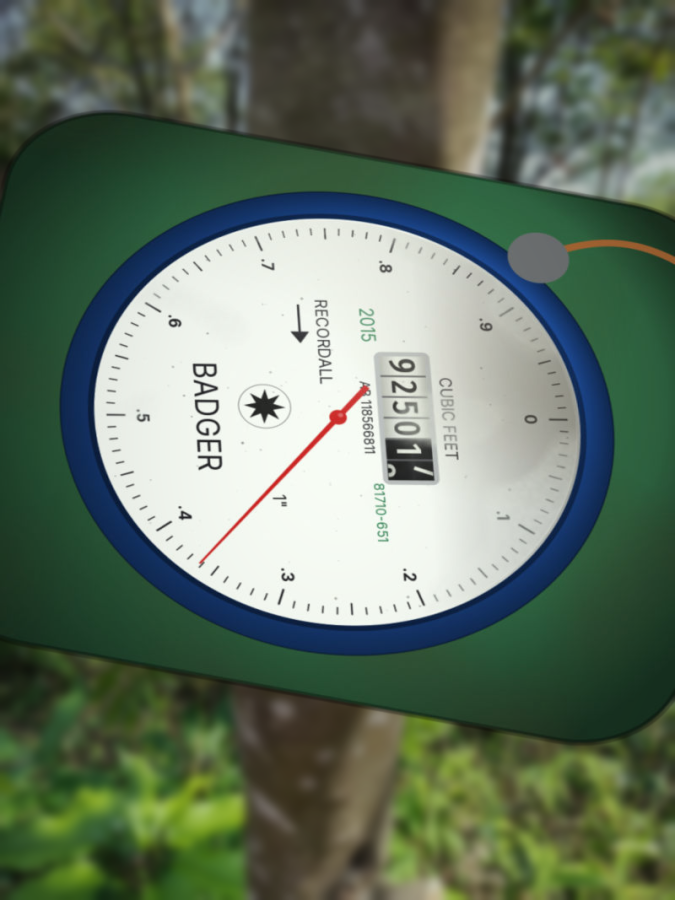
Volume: value=925017.36 unit=ft³
